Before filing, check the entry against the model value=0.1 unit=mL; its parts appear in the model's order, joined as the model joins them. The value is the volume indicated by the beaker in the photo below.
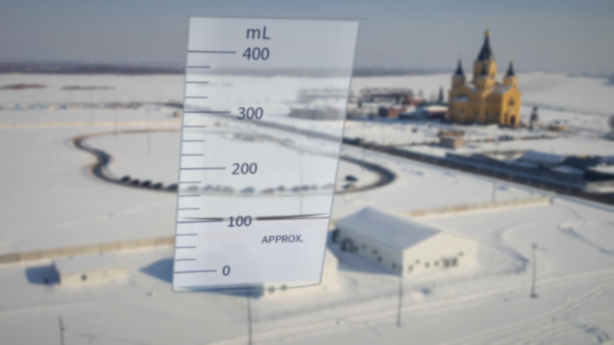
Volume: value=100 unit=mL
